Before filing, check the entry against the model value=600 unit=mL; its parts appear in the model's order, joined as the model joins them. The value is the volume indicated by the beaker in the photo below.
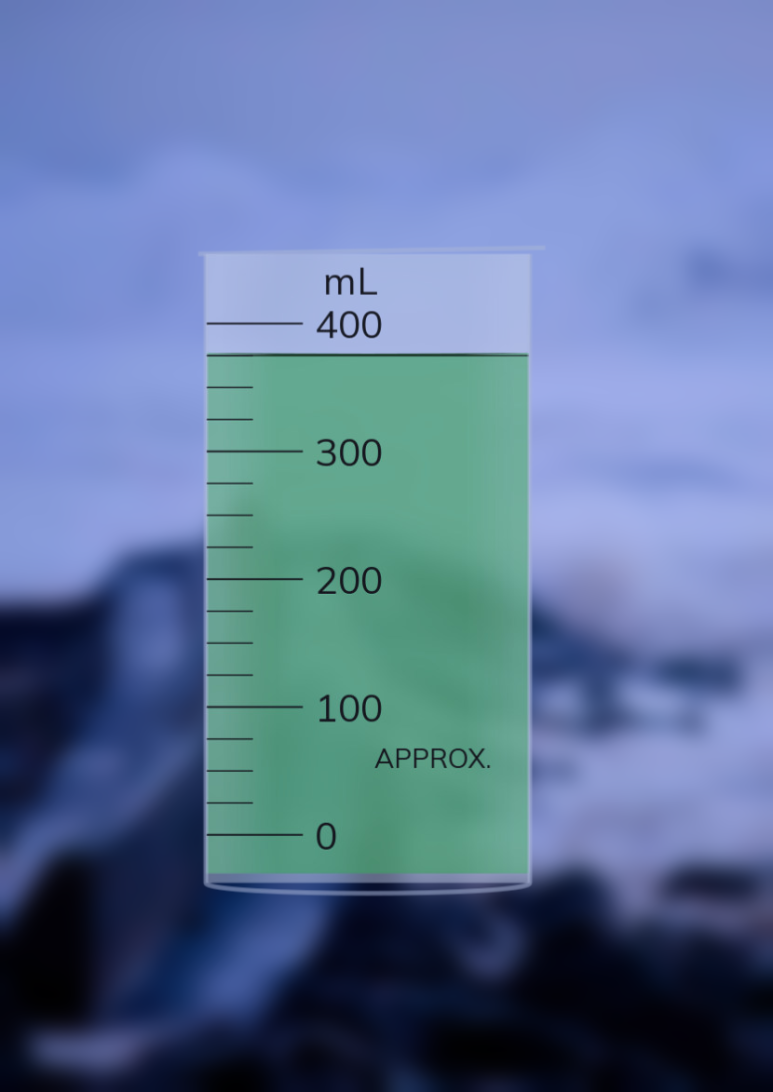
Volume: value=375 unit=mL
